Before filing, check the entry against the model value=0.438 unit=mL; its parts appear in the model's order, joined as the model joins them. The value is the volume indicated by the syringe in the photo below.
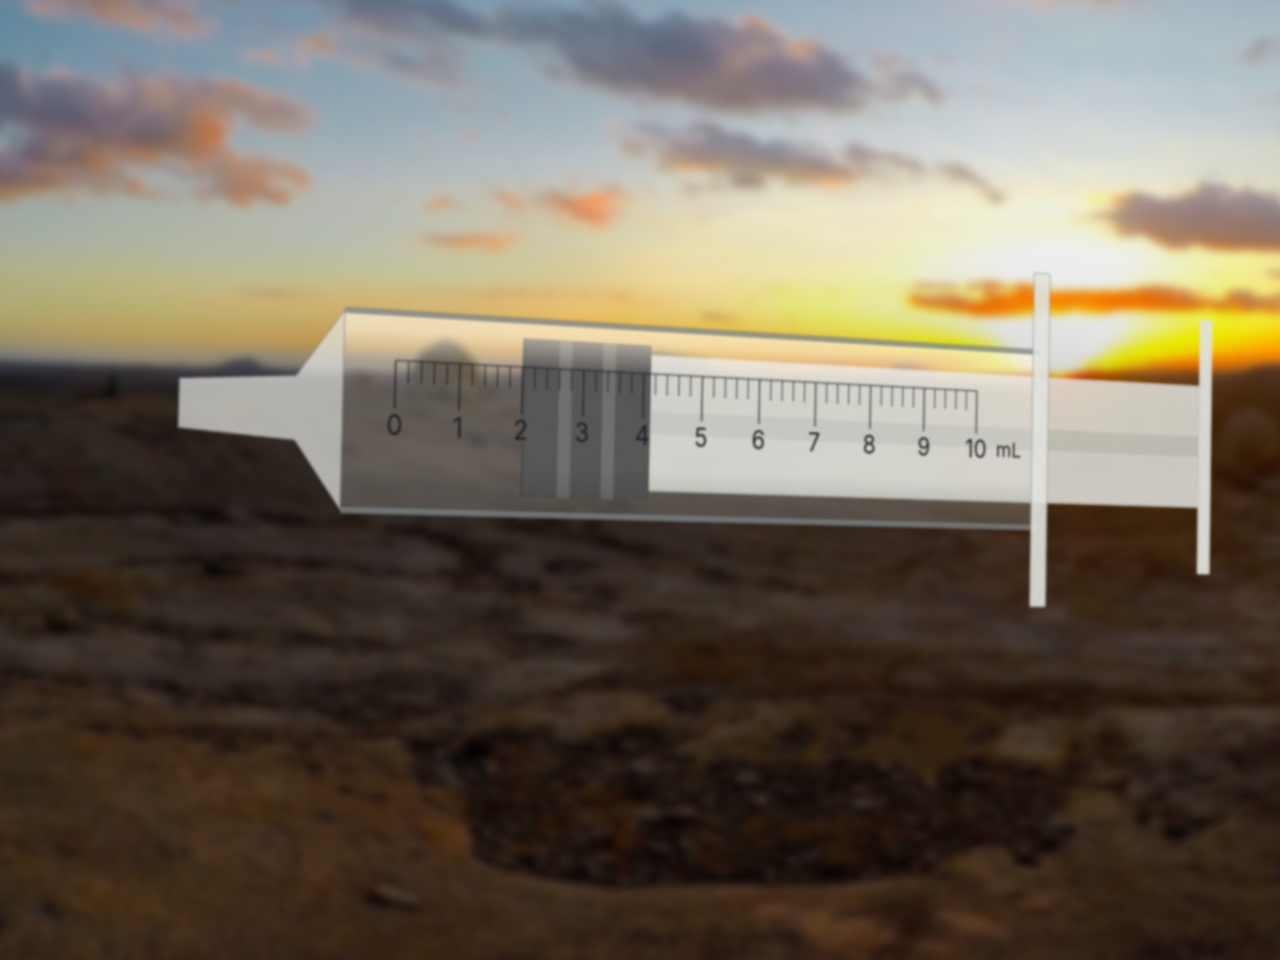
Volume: value=2 unit=mL
